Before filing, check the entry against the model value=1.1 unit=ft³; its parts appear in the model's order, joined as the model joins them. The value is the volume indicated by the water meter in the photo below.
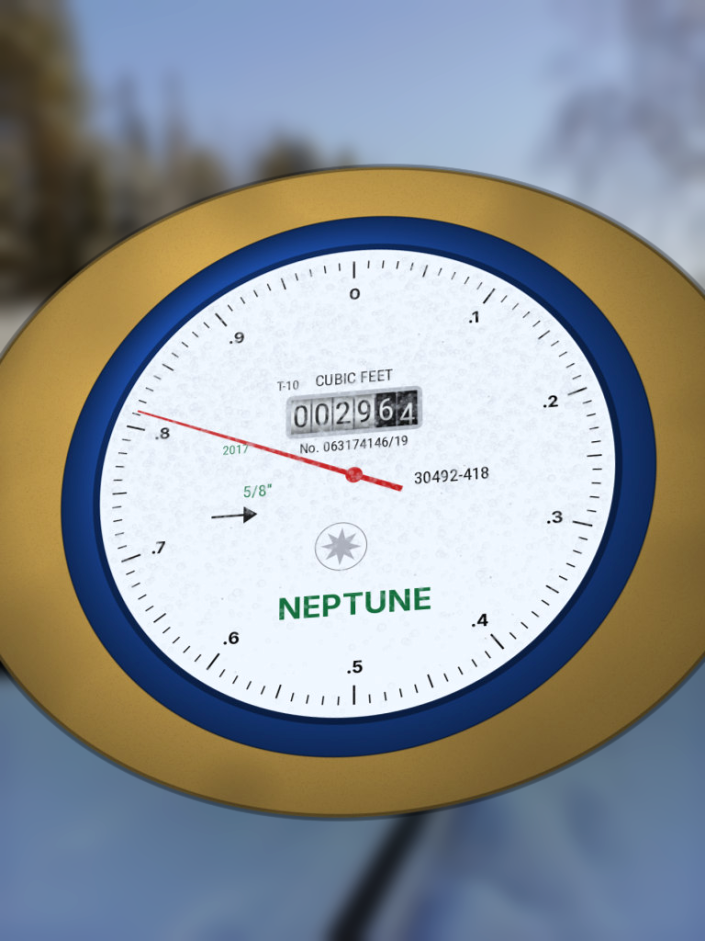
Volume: value=2963.81 unit=ft³
